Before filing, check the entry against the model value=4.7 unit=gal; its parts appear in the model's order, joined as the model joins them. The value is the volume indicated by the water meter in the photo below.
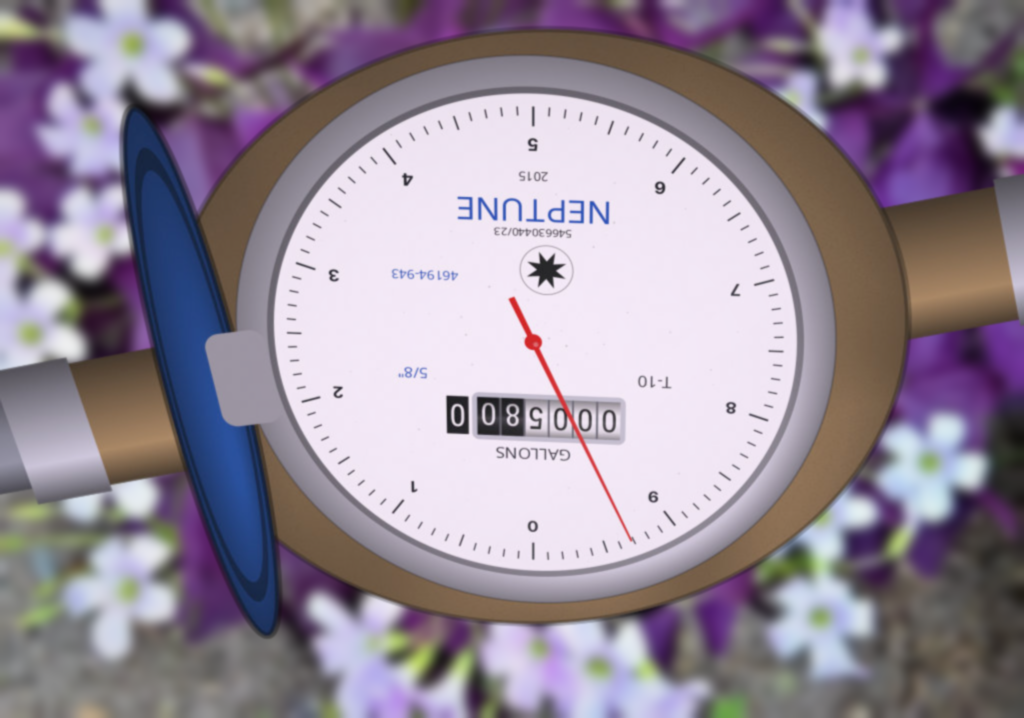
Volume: value=5799.3 unit=gal
